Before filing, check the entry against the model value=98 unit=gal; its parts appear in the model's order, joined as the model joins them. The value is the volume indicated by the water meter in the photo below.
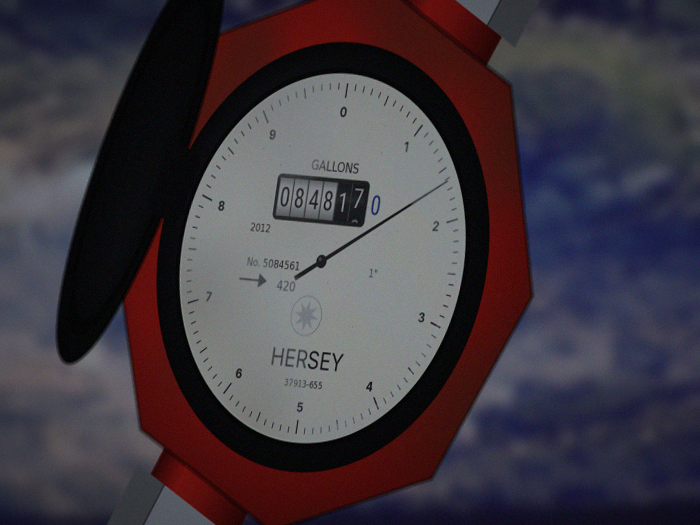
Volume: value=848171.6 unit=gal
